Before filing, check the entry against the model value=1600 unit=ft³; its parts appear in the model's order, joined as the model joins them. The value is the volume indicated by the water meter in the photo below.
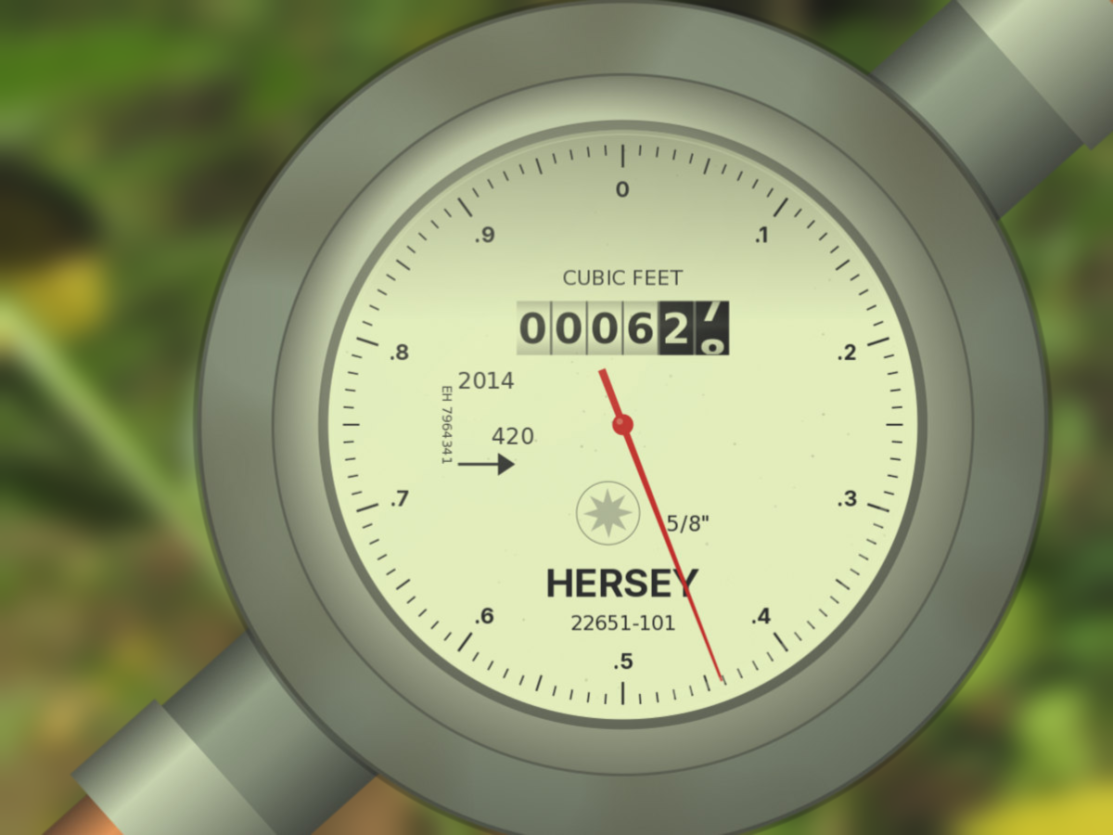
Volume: value=627.44 unit=ft³
